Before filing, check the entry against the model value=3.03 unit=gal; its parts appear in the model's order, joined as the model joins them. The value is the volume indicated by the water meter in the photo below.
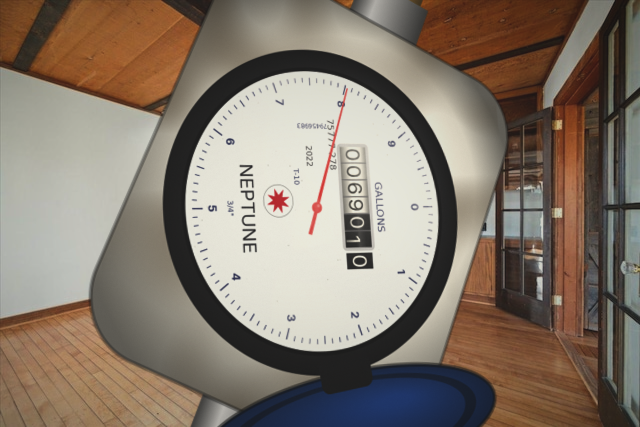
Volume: value=69008.0 unit=gal
